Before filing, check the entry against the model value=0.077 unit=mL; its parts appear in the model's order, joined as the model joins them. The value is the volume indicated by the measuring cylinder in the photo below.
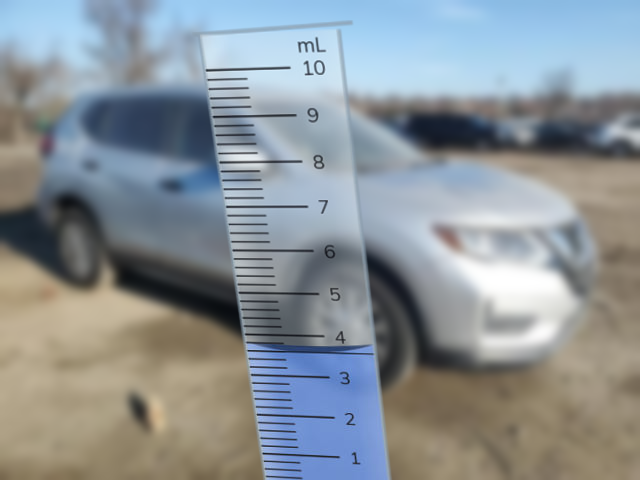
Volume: value=3.6 unit=mL
